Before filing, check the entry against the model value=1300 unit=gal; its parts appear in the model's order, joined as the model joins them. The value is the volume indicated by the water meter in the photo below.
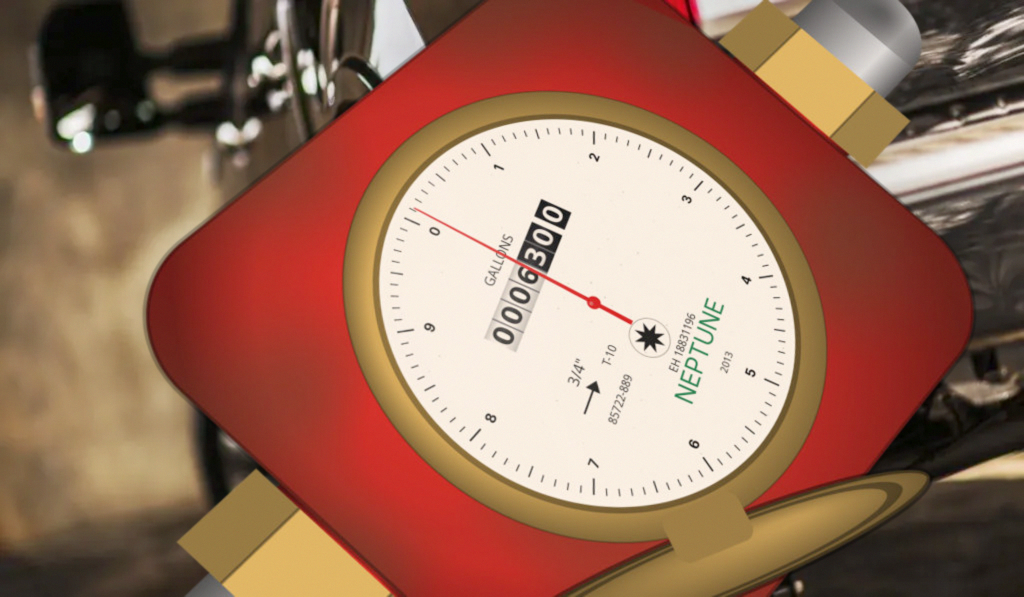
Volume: value=6300.1 unit=gal
